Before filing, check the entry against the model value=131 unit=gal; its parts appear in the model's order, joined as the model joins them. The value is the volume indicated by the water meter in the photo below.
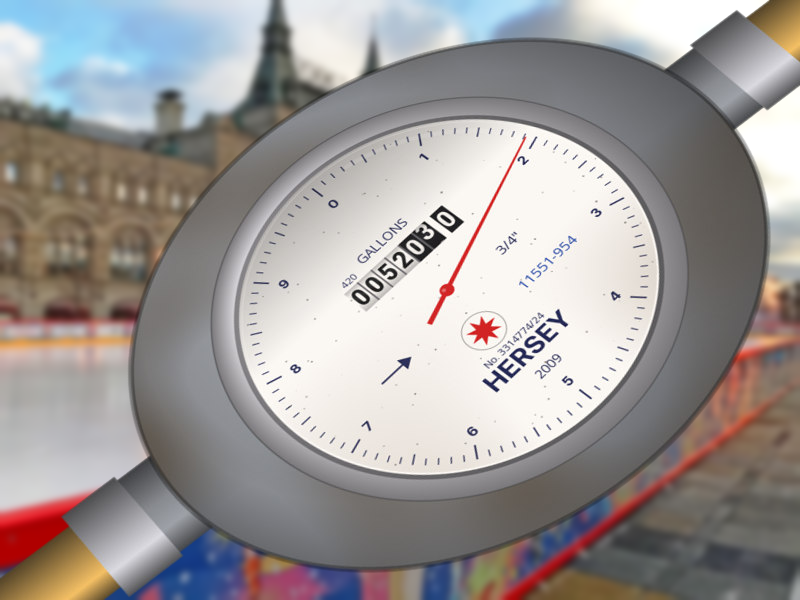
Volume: value=52031.9 unit=gal
